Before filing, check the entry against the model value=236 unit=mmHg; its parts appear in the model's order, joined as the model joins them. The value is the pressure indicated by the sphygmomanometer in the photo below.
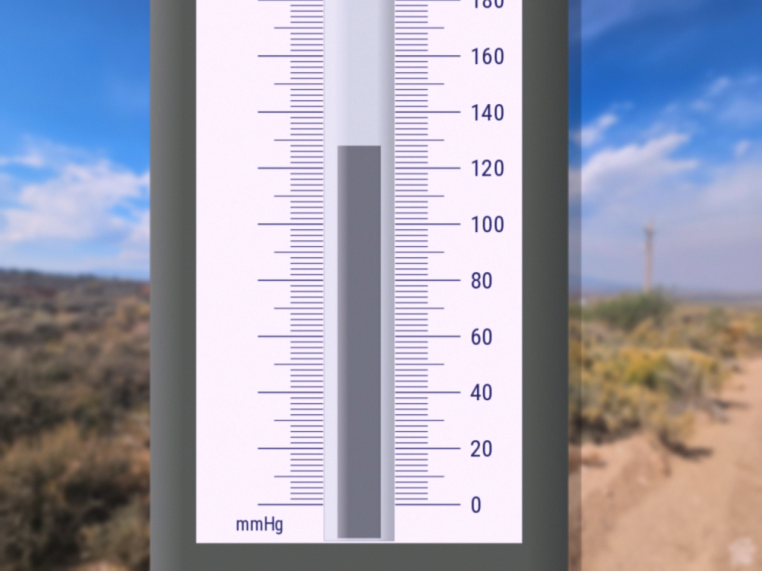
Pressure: value=128 unit=mmHg
